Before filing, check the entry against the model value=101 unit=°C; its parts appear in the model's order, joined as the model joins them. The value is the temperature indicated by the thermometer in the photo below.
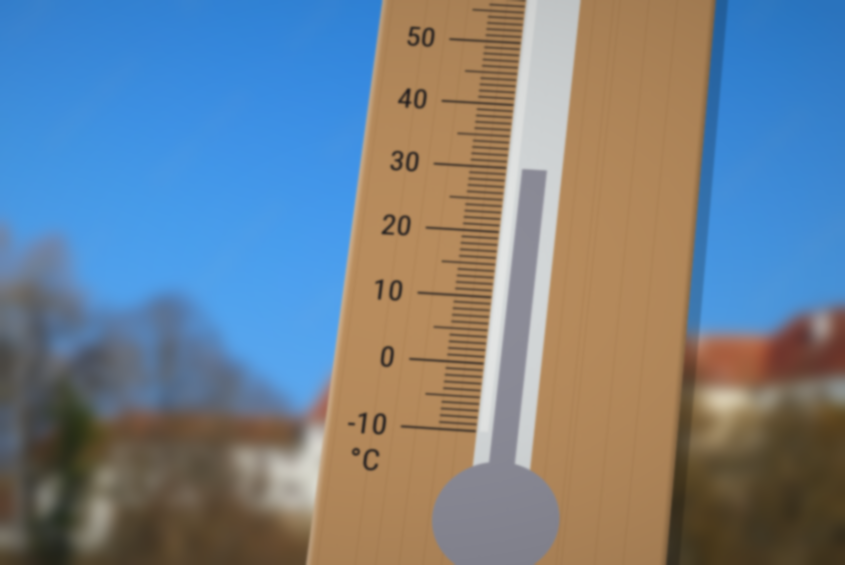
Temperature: value=30 unit=°C
